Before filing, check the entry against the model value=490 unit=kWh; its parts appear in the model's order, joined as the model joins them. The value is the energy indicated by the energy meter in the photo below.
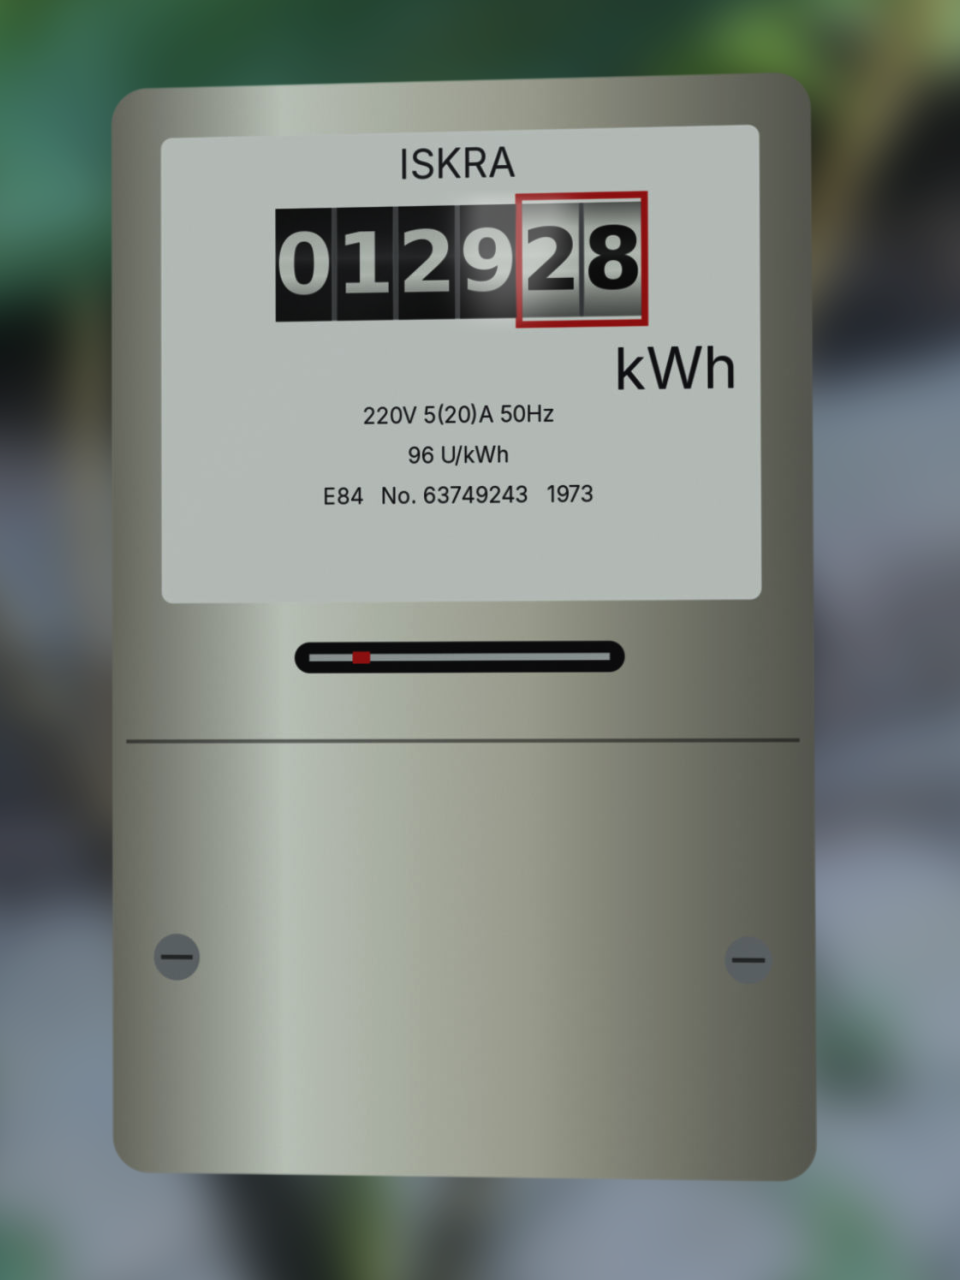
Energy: value=129.28 unit=kWh
